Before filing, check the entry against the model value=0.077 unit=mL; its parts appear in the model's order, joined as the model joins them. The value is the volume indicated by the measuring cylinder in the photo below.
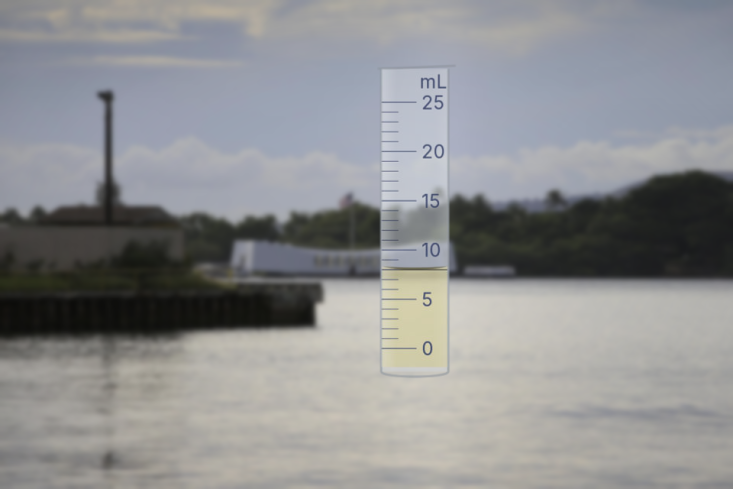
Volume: value=8 unit=mL
